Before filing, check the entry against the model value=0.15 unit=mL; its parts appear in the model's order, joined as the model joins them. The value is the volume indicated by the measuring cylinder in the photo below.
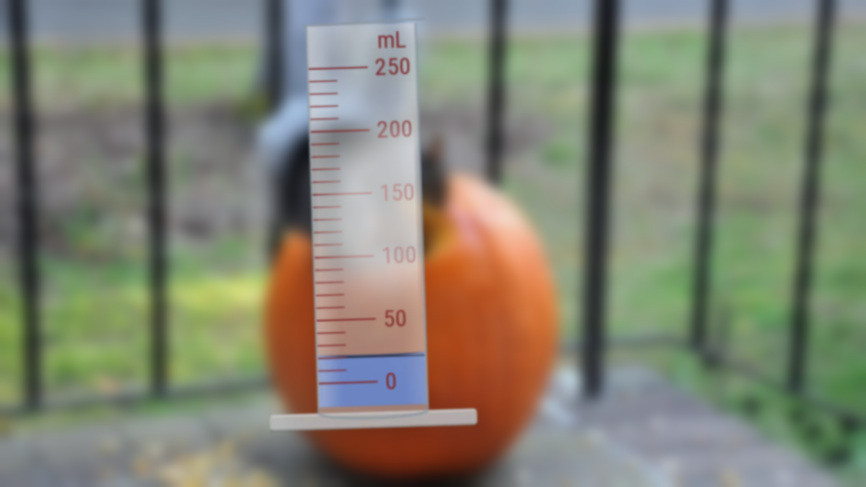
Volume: value=20 unit=mL
